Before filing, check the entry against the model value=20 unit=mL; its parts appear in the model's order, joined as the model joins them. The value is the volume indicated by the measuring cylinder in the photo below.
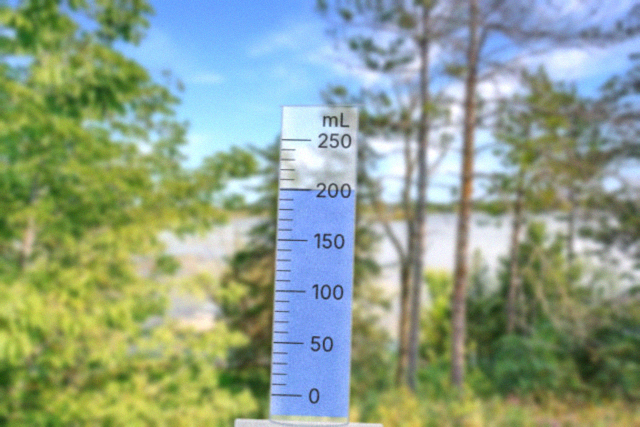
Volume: value=200 unit=mL
